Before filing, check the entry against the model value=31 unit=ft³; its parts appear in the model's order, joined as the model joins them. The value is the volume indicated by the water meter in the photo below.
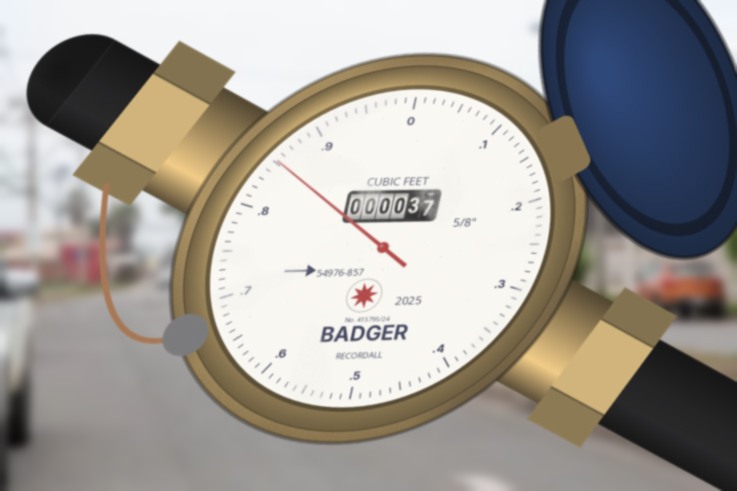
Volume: value=36.85 unit=ft³
